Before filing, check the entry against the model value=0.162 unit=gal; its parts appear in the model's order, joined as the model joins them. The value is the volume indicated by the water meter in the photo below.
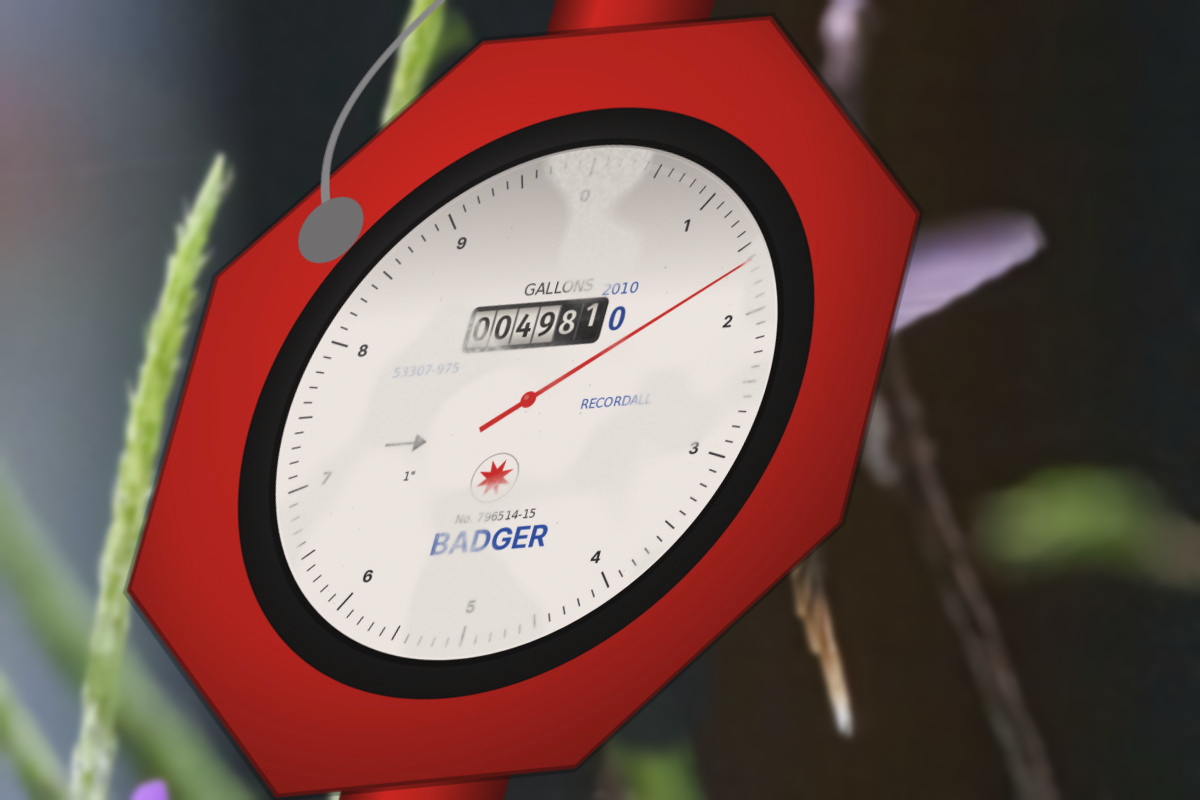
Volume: value=49811.6 unit=gal
